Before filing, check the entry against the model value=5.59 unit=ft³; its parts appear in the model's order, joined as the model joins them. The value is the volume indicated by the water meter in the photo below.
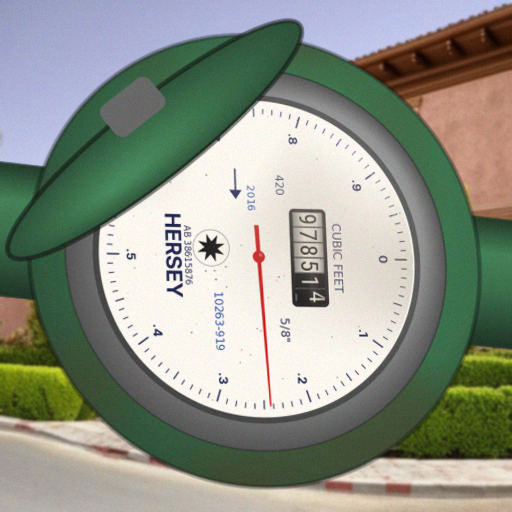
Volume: value=978514.24 unit=ft³
